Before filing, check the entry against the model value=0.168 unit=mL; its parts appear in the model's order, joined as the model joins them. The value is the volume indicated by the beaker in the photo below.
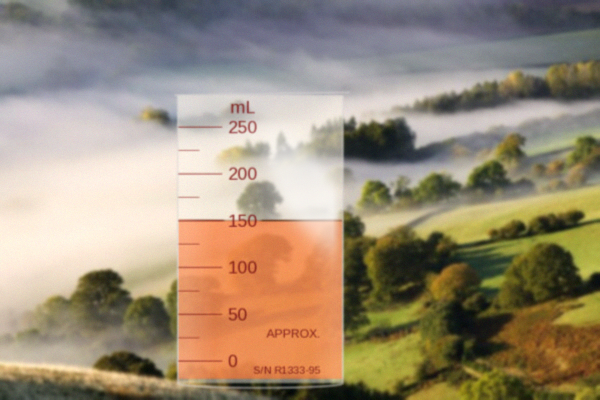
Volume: value=150 unit=mL
